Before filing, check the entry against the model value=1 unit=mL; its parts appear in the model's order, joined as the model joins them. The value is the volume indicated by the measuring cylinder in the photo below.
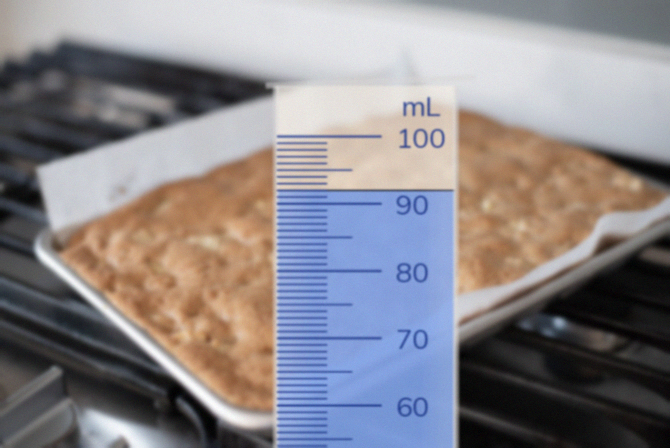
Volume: value=92 unit=mL
